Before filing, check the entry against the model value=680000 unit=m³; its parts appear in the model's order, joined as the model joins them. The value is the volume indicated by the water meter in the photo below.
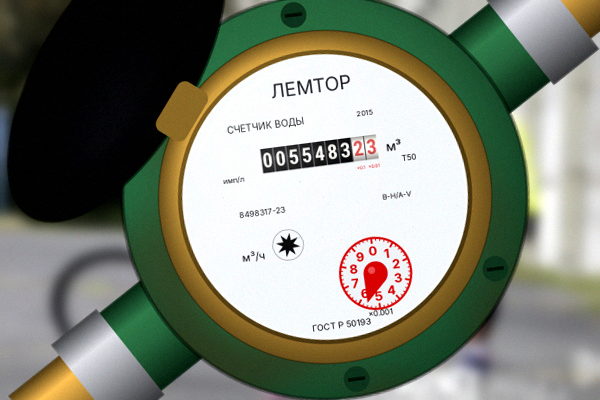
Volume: value=55483.235 unit=m³
